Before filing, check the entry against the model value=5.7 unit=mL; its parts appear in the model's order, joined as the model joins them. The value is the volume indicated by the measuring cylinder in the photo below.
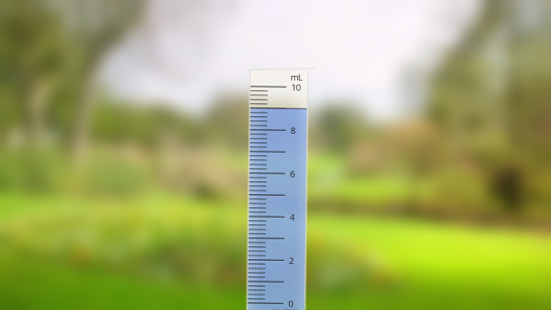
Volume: value=9 unit=mL
